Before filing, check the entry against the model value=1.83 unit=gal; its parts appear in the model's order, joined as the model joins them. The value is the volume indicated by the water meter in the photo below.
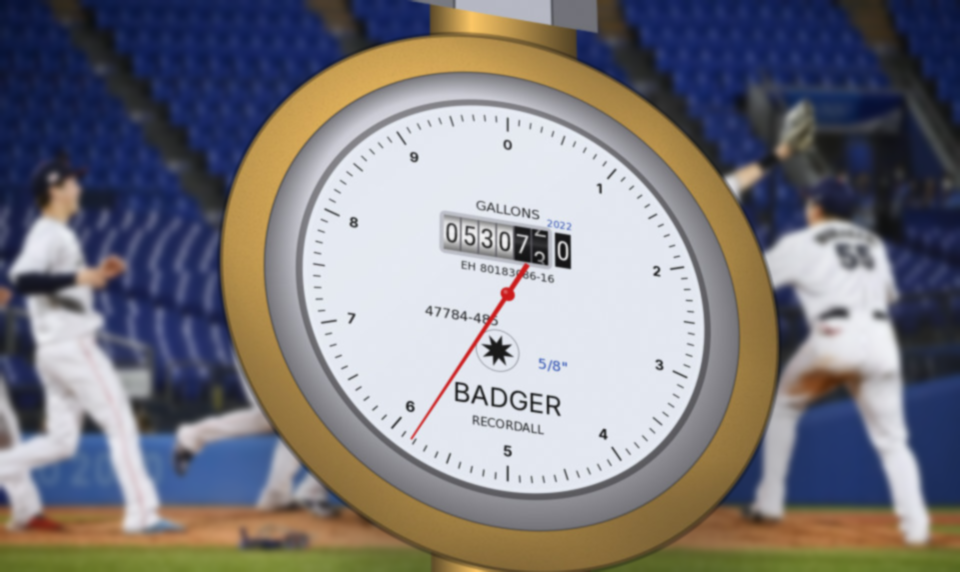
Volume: value=530725.8 unit=gal
